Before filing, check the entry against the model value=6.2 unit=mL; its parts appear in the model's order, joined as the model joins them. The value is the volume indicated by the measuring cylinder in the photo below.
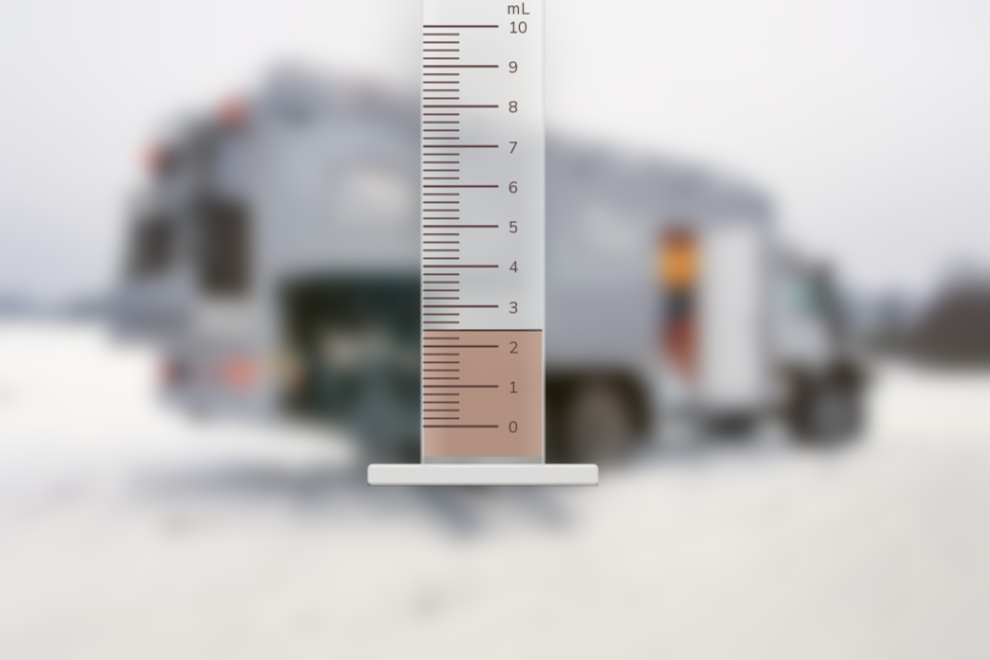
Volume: value=2.4 unit=mL
